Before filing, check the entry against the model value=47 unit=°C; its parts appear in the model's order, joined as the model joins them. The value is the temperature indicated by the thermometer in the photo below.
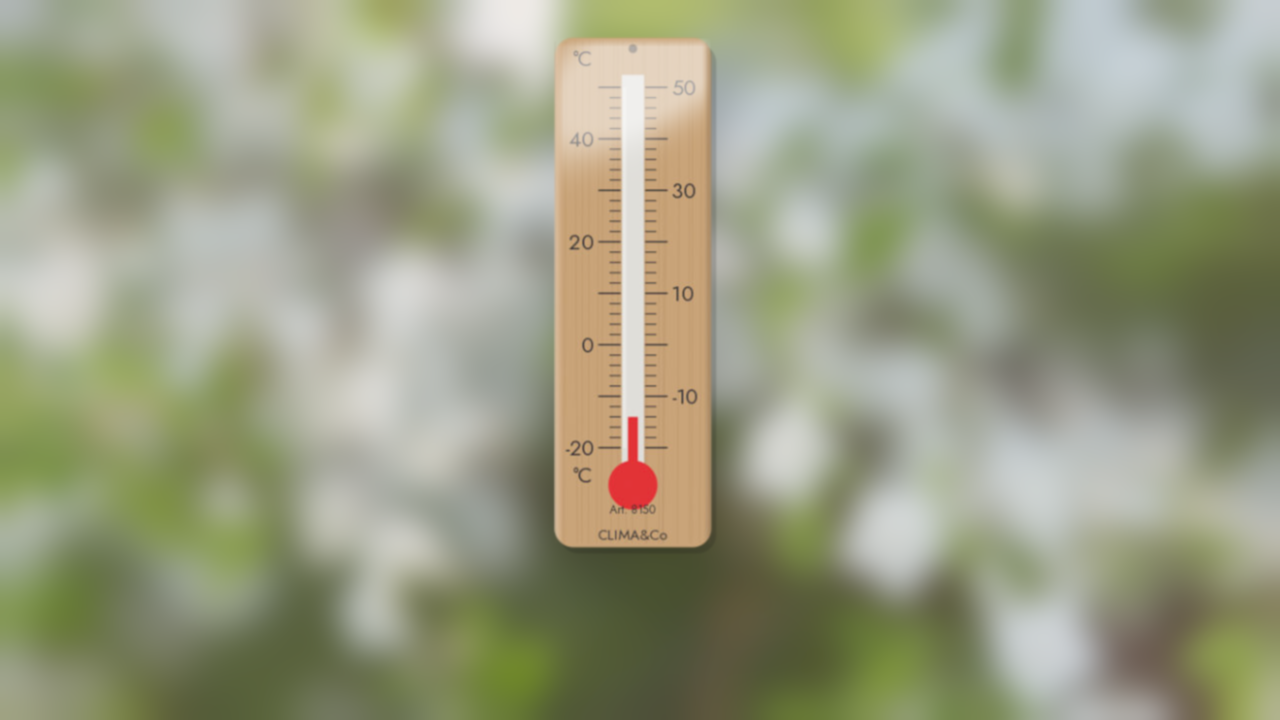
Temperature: value=-14 unit=°C
